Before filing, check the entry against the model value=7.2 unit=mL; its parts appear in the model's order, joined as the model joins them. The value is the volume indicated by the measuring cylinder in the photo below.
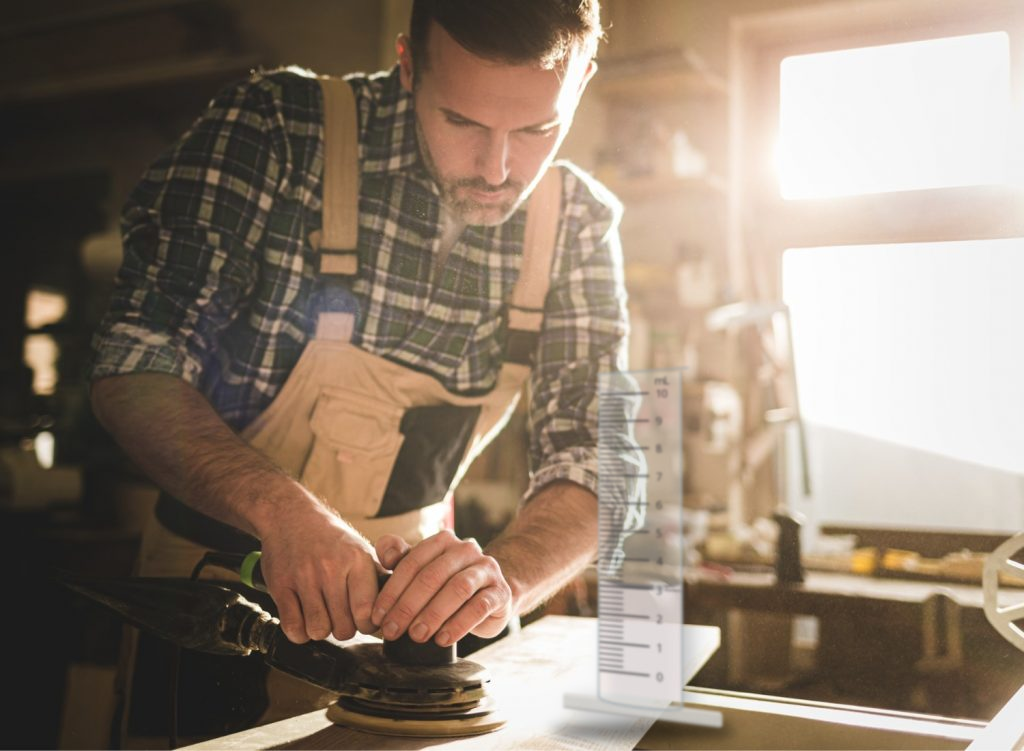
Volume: value=3 unit=mL
